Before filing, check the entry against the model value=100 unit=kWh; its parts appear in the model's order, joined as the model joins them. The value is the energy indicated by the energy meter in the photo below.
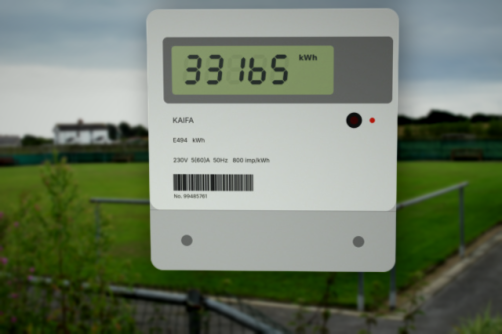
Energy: value=33165 unit=kWh
